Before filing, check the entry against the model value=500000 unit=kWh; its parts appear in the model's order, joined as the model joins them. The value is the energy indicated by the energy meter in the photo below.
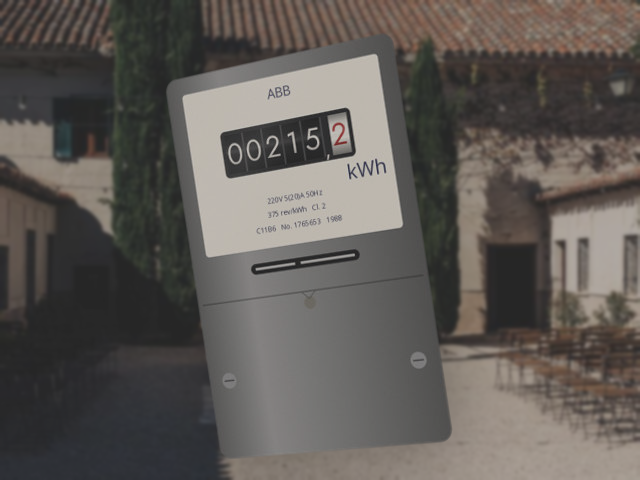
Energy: value=215.2 unit=kWh
